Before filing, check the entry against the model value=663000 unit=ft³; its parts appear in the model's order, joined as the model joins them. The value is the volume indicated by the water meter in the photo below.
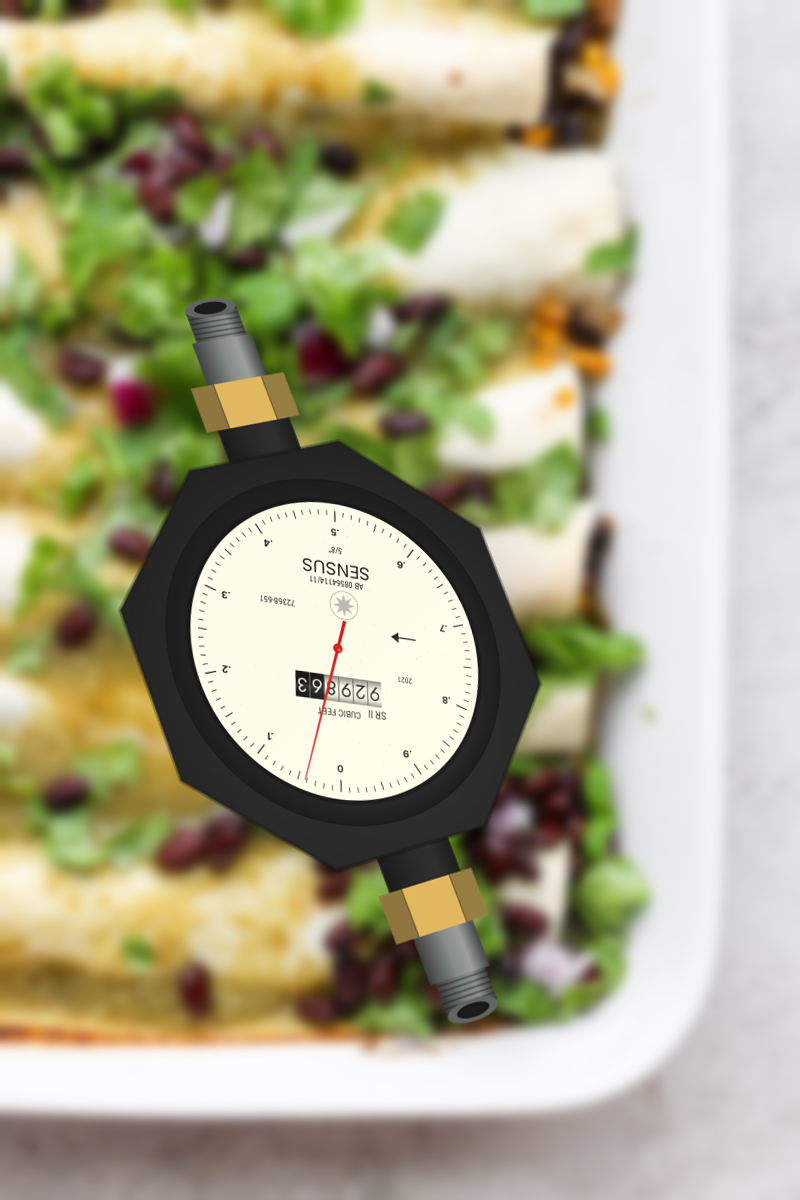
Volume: value=929863.04 unit=ft³
